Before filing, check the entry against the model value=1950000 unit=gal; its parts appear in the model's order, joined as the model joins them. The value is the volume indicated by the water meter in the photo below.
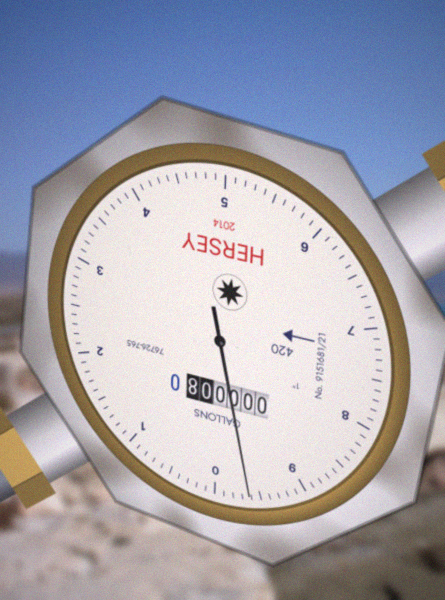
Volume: value=79.6 unit=gal
